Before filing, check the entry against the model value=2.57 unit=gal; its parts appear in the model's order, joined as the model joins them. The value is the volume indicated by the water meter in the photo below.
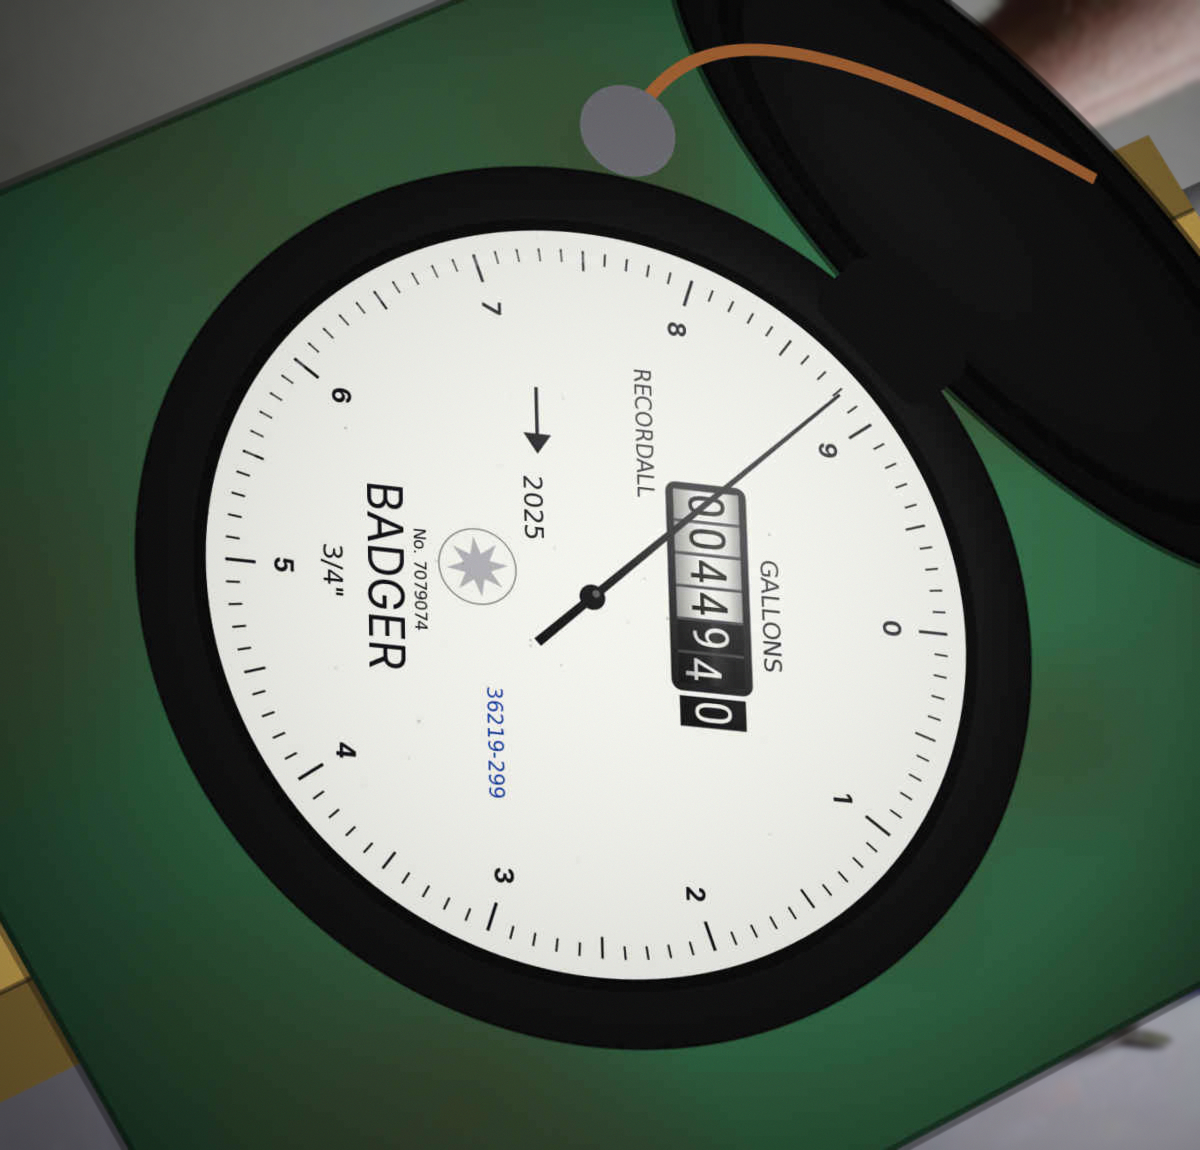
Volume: value=44938.8 unit=gal
